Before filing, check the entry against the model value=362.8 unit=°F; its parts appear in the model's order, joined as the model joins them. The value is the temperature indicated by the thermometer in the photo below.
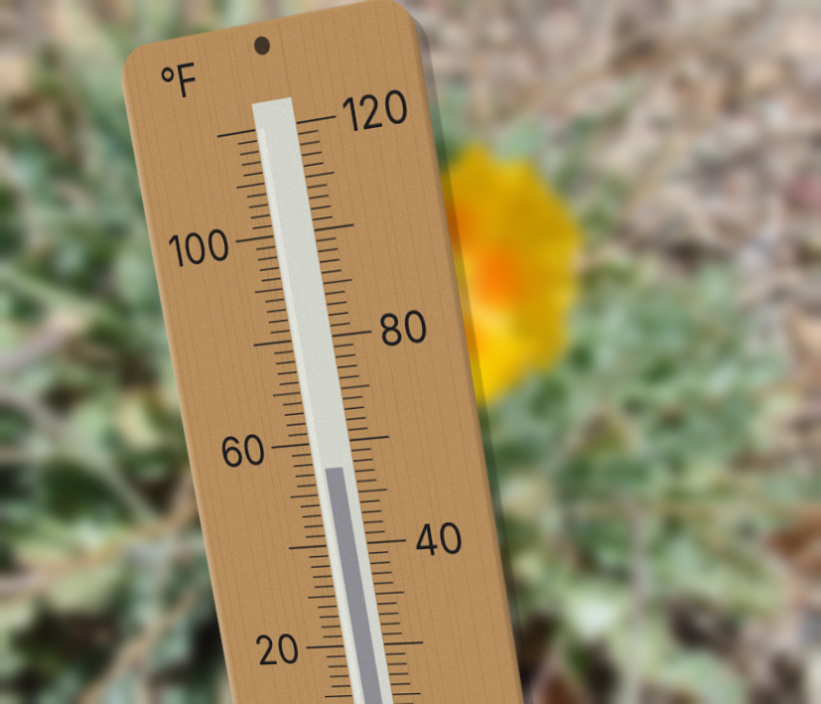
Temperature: value=55 unit=°F
